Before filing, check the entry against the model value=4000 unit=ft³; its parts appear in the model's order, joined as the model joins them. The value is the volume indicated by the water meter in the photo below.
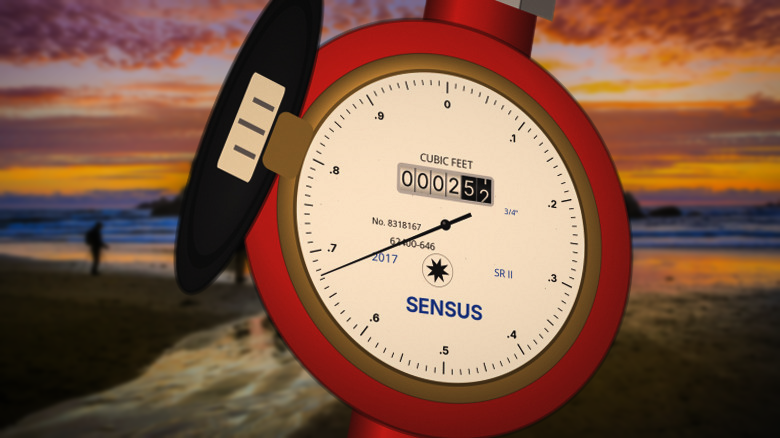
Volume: value=251.67 unit=ft³
